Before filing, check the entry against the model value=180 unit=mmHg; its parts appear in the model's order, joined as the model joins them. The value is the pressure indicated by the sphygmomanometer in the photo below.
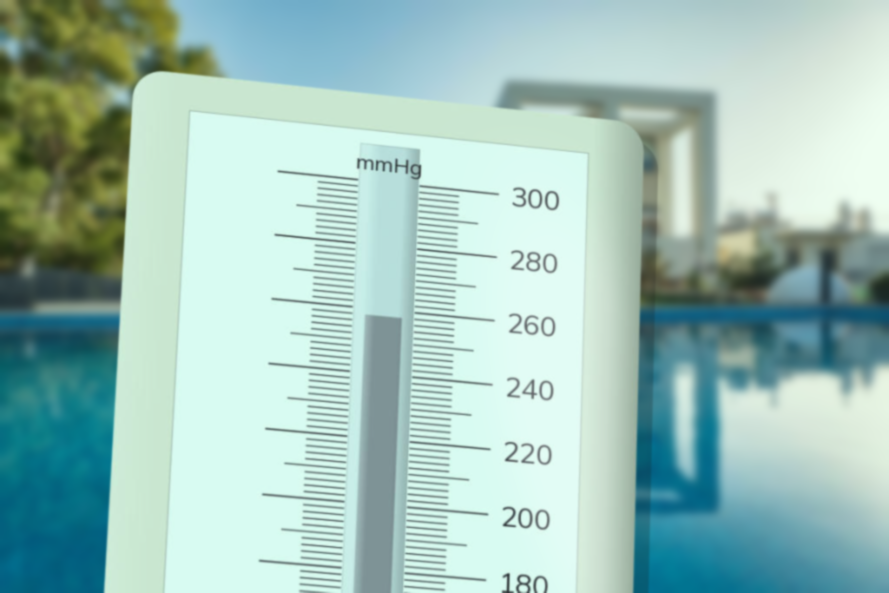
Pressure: value=258 unit=mmHg
